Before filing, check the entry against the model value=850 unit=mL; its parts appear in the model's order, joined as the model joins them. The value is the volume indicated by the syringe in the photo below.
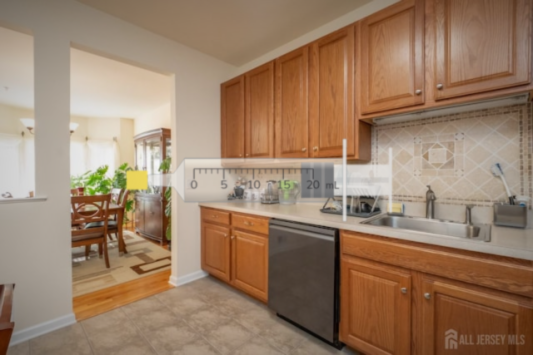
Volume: value=18 unit=mL
